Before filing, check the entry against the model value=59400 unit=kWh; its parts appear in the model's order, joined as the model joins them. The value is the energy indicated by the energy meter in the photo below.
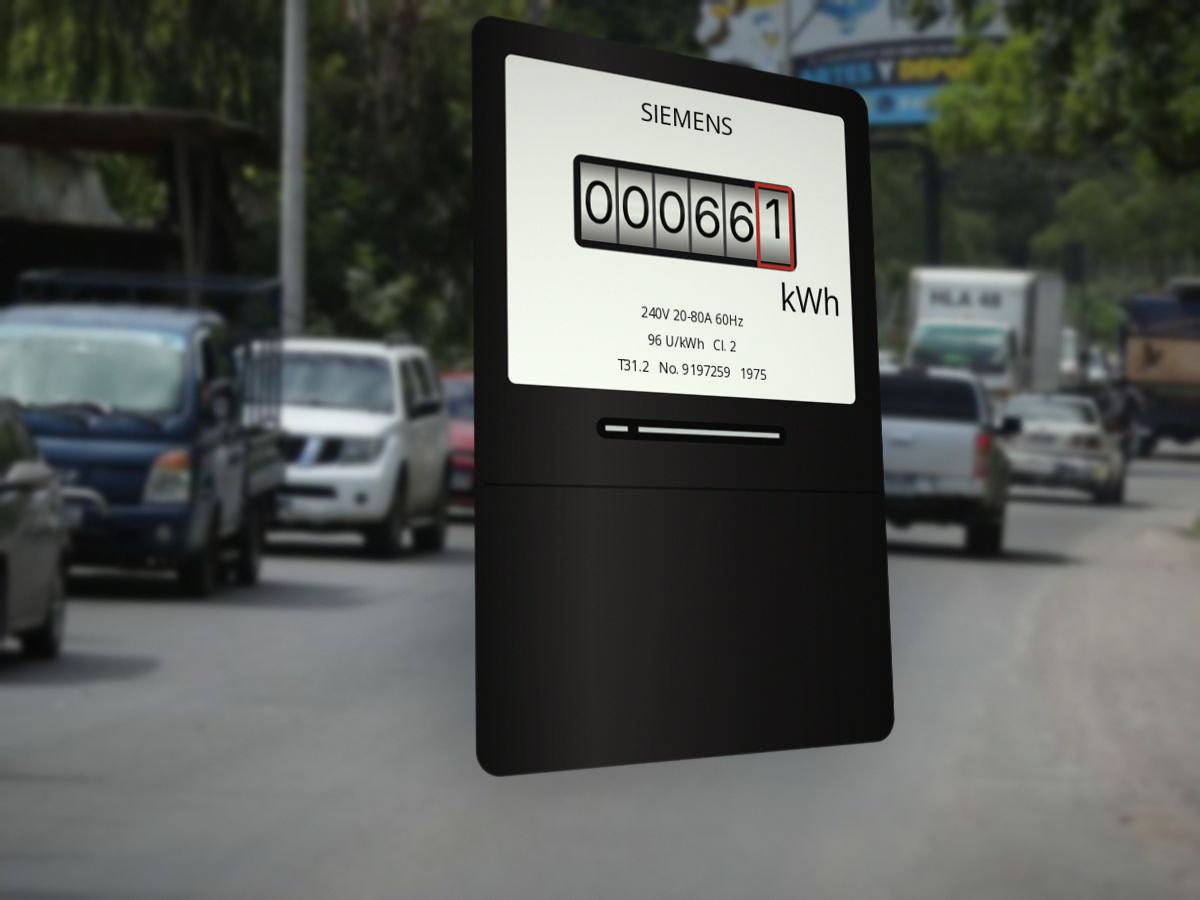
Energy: value=66.1 unit=kWh
